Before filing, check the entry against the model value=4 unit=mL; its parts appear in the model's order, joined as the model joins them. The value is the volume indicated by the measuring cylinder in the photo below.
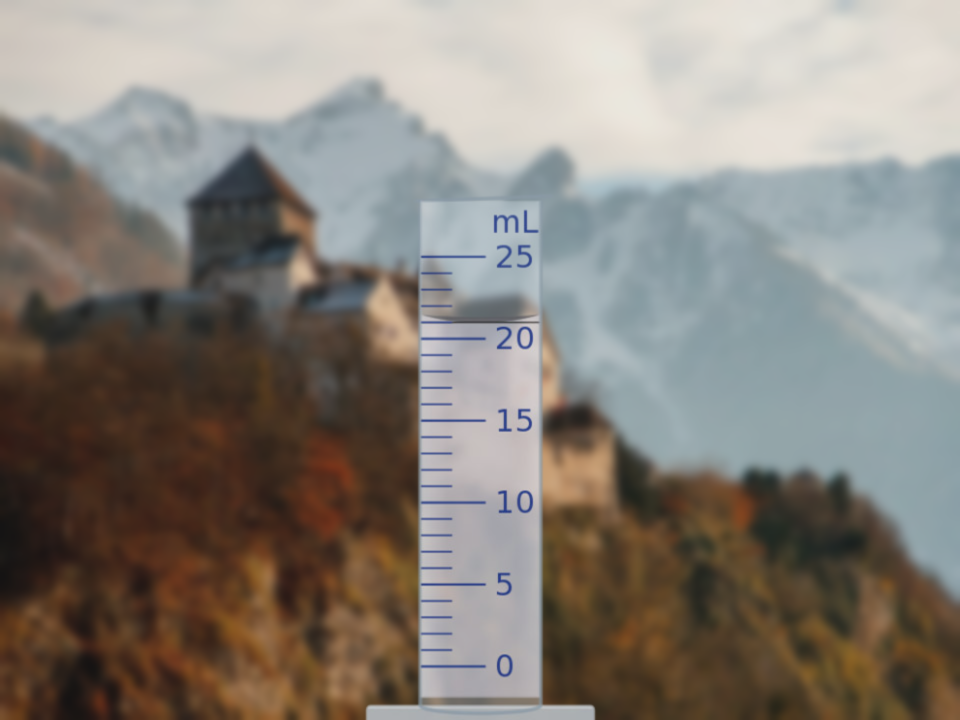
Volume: value=21 unit=mL
